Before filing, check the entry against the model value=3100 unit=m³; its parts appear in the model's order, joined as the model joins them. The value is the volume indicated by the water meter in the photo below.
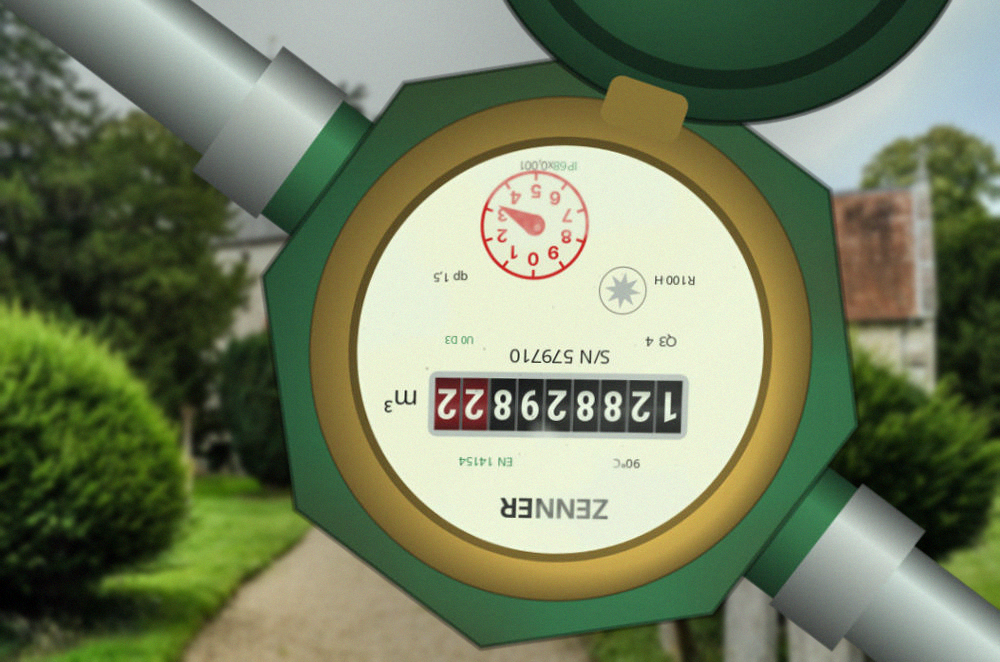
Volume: value=1288298.223 unit=m³
